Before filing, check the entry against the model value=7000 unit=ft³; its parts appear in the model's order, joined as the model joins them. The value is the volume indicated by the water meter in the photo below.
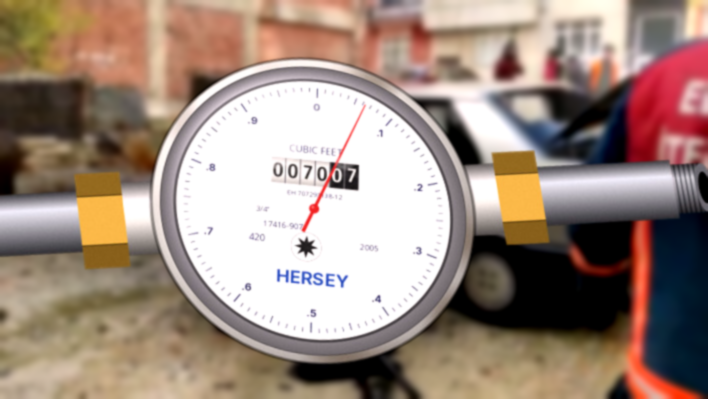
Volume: value=7007.06 unit=ft³
